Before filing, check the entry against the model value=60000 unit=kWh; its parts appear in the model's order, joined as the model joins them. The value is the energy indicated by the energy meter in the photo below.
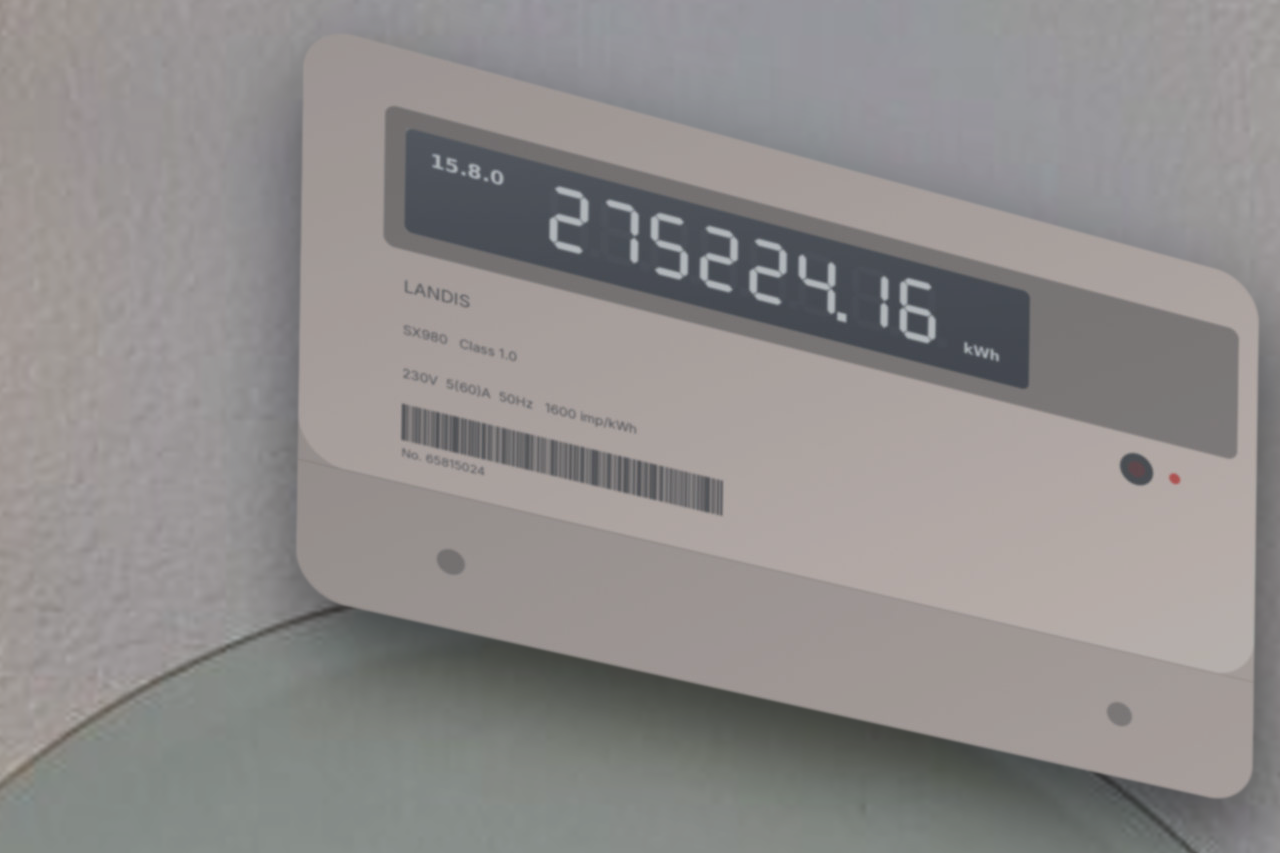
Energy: value=275224.16 unit=kWh
